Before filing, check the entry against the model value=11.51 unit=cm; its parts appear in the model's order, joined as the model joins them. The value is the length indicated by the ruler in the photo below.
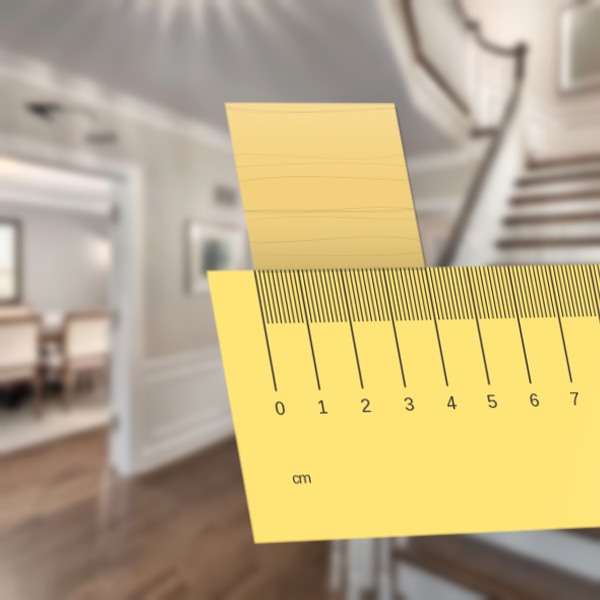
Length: value=4 unit=cm
